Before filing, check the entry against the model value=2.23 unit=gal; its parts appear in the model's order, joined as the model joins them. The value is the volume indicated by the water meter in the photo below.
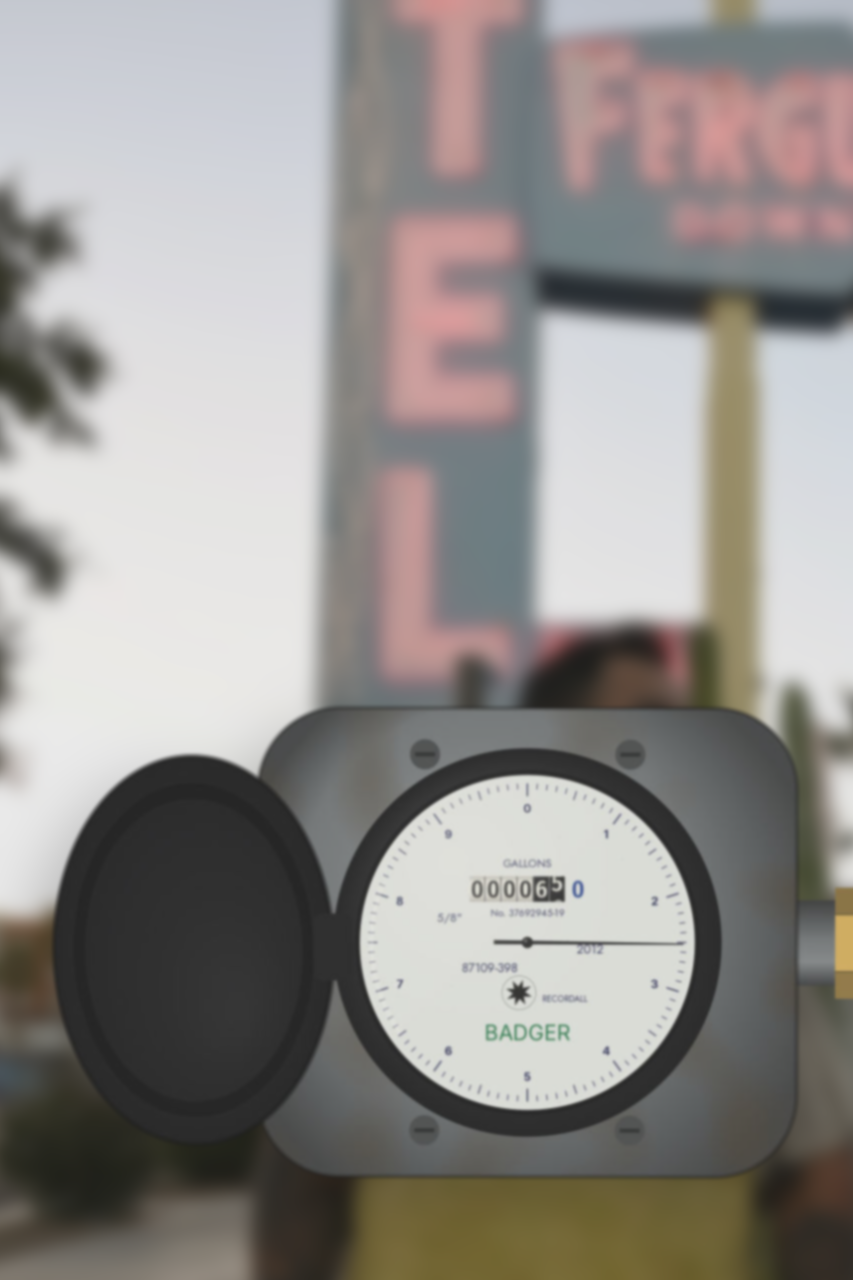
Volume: value=652.5 unit=gal
